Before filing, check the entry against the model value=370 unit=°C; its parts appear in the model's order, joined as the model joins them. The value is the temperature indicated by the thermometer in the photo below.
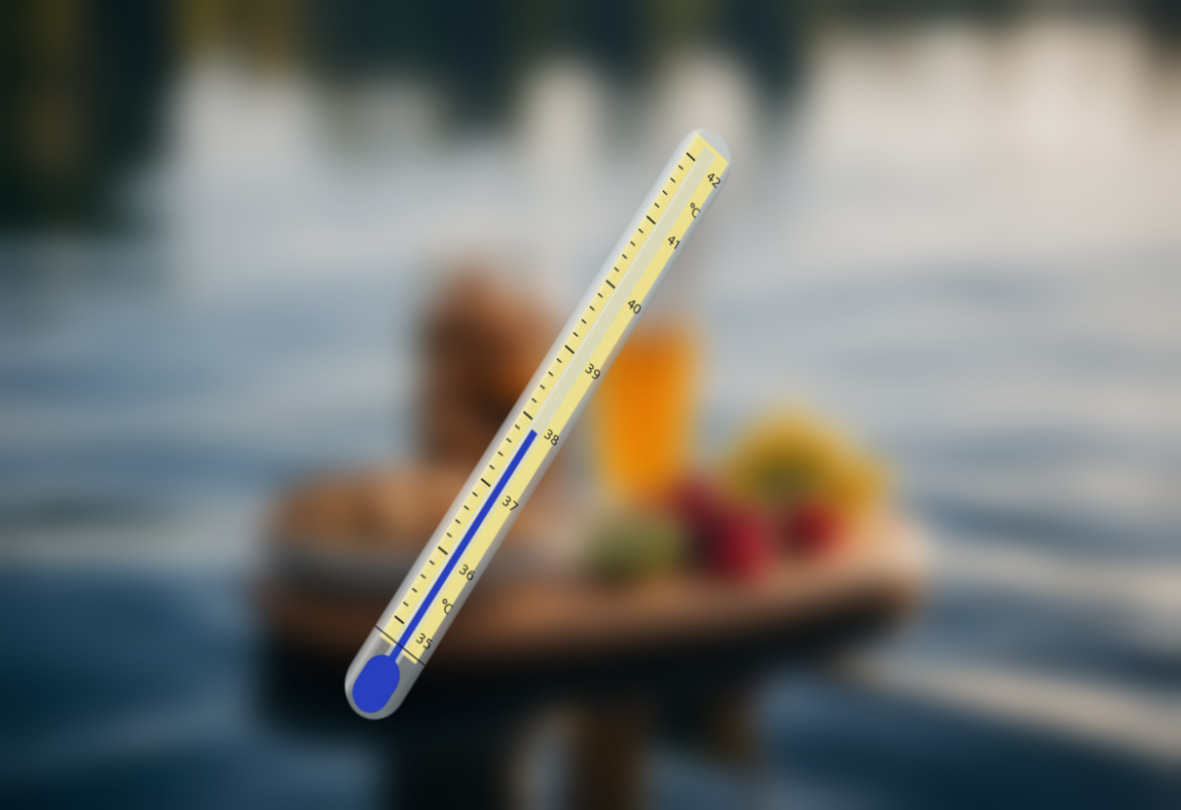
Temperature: value=37.9 unit=°C
